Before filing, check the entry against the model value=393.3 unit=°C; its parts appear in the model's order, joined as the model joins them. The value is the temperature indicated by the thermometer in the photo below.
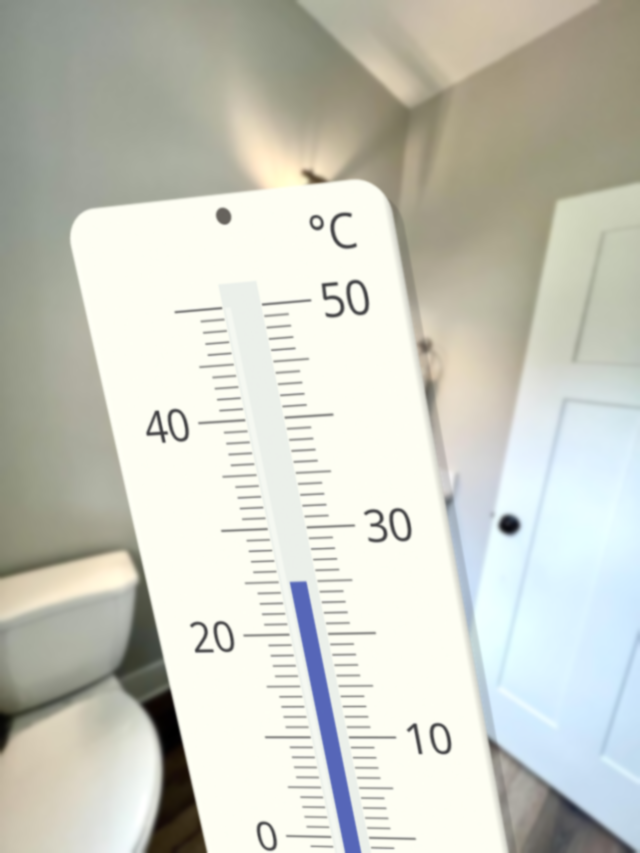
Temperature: value=25 unit=°C
